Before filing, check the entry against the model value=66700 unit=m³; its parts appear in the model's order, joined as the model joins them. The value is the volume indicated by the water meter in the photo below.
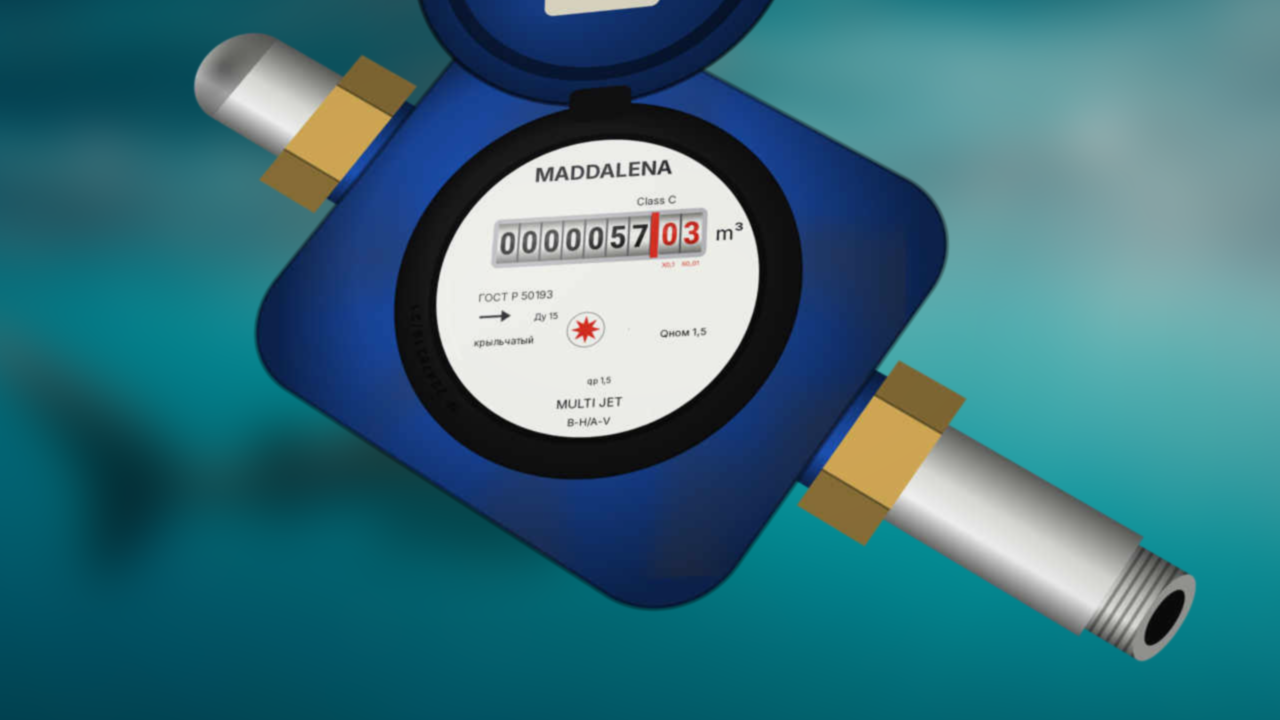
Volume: value=57.03 unit=m³
